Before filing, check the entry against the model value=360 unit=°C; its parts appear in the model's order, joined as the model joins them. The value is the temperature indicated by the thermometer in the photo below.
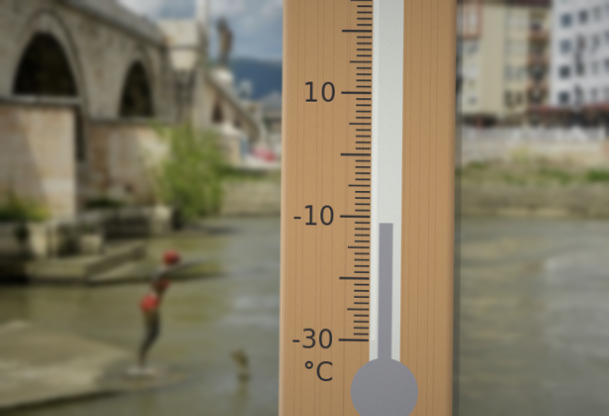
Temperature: value=-11 unit=°C
